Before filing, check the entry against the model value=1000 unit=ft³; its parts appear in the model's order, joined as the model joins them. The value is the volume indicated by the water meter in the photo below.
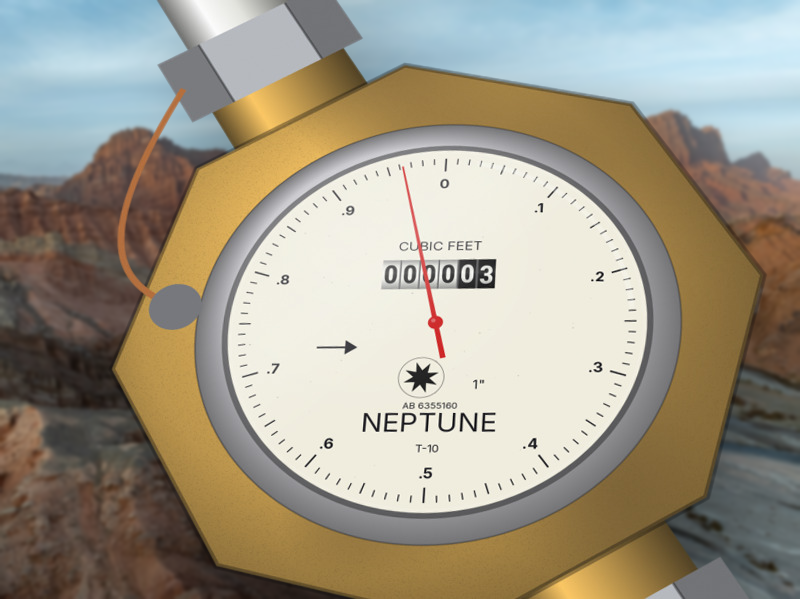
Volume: value=2.96 unit=ft³
